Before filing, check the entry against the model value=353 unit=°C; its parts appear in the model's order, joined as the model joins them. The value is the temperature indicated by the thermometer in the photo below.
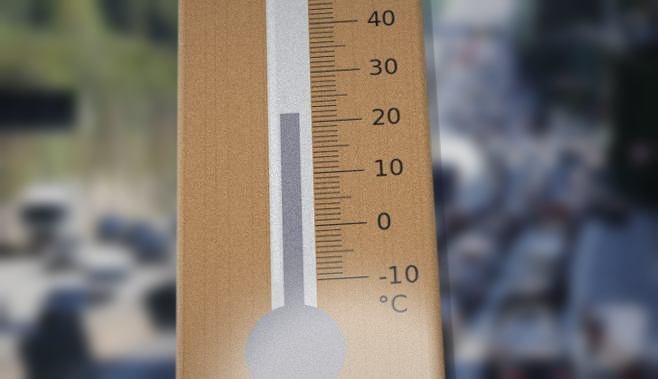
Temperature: value=22 unit=°C
